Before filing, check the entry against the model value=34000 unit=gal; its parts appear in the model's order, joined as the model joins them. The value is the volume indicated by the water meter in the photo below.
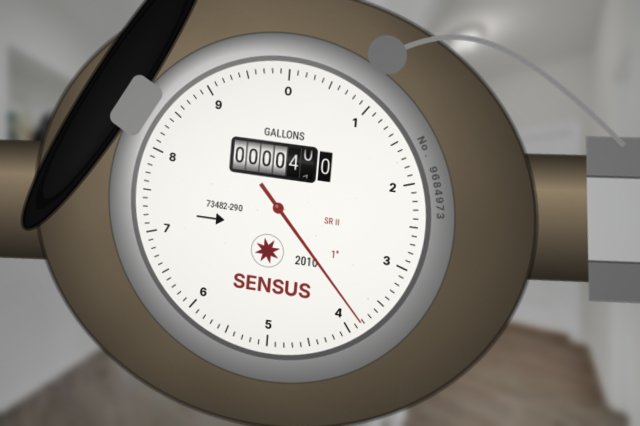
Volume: value=403.8 unit=gal
